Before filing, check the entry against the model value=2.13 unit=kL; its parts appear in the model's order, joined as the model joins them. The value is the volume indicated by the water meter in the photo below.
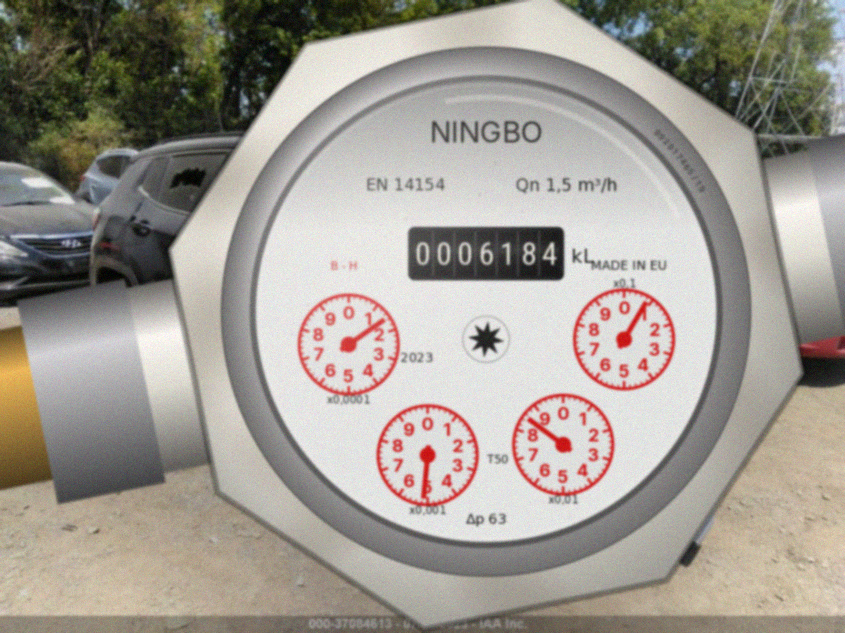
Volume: value=6184.0851 unit=kL
